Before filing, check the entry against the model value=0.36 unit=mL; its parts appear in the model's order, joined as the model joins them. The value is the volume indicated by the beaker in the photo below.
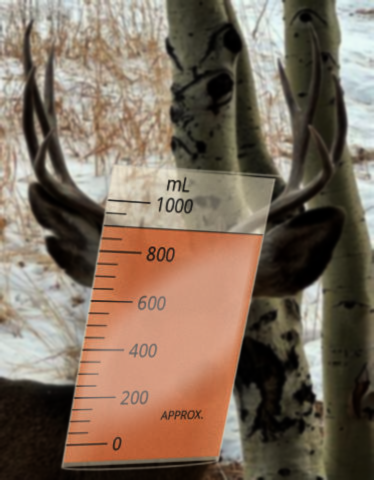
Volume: value=900 unit=mL
